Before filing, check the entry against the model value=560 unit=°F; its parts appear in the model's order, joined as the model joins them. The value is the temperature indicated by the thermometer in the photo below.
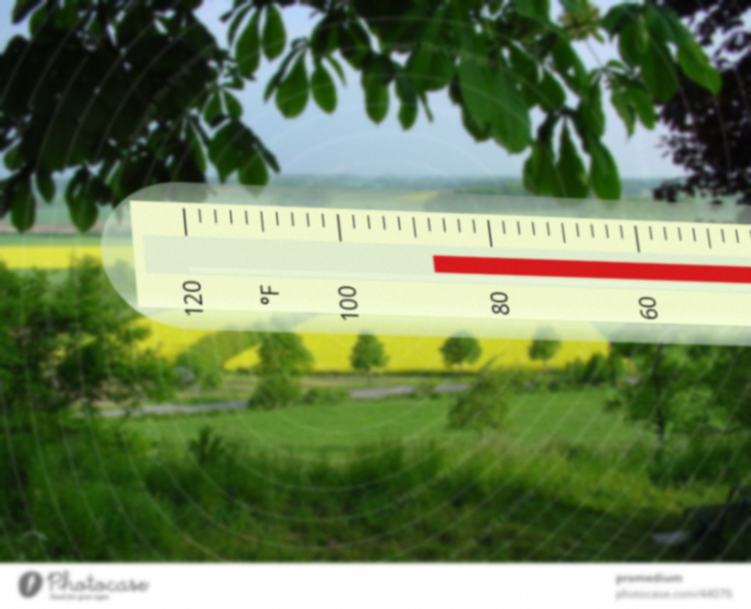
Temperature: value=88 unit=°F
